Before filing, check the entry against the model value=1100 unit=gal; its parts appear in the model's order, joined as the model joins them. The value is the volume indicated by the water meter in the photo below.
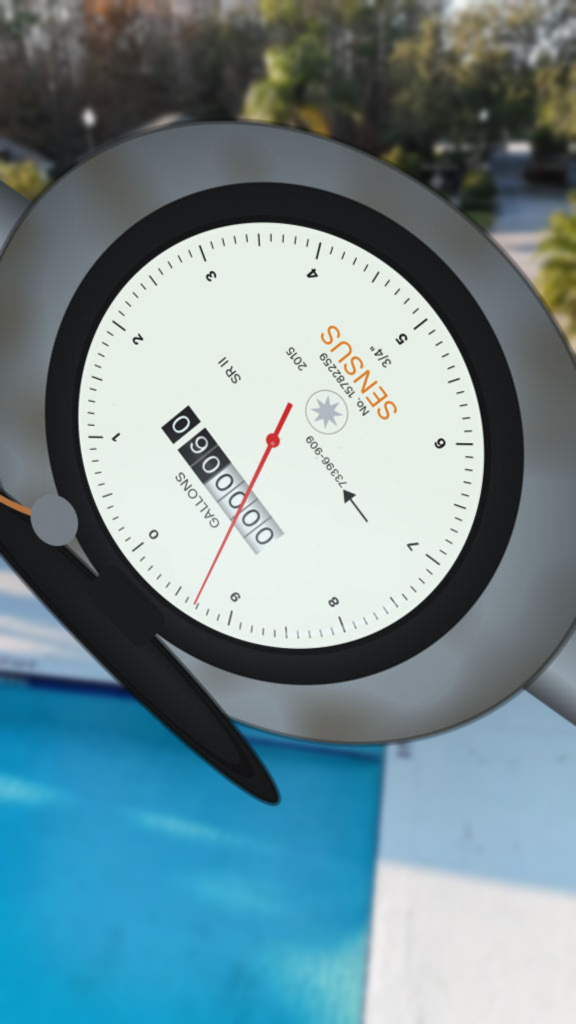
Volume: value=59.3 unit=gal
